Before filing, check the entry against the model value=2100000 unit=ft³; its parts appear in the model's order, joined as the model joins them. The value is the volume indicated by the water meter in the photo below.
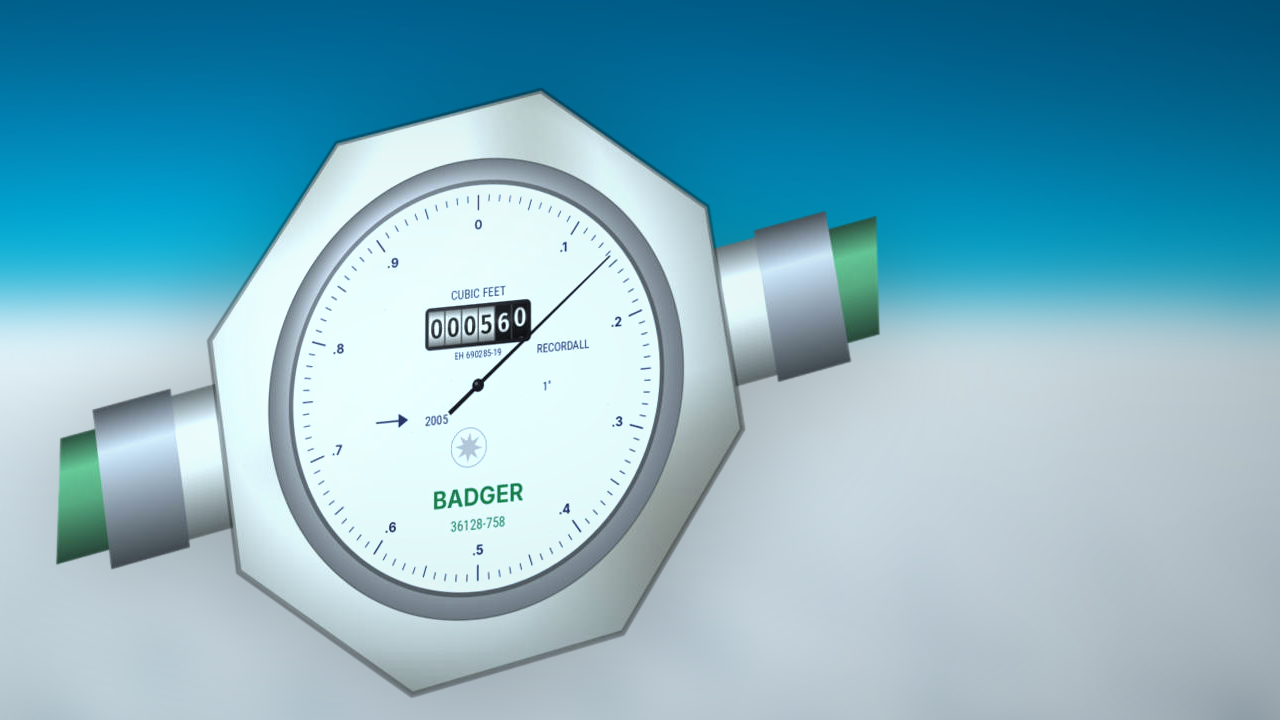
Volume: value=560.14 unit=ft³
